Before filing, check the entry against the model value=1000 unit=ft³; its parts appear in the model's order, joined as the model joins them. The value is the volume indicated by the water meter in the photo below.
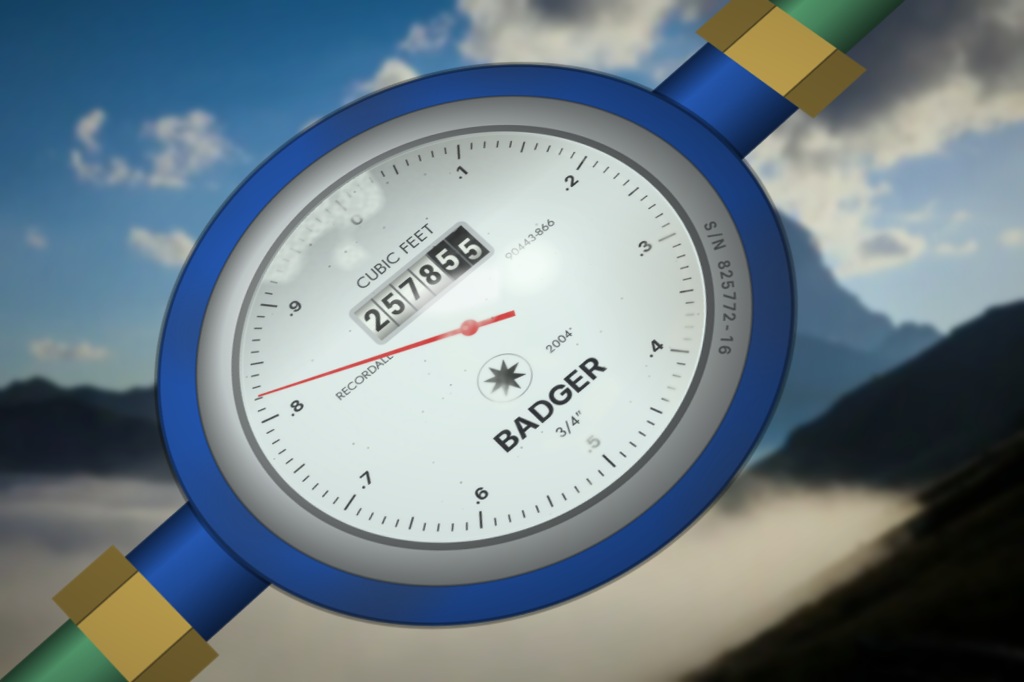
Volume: value=257854.82 unit=ft³
